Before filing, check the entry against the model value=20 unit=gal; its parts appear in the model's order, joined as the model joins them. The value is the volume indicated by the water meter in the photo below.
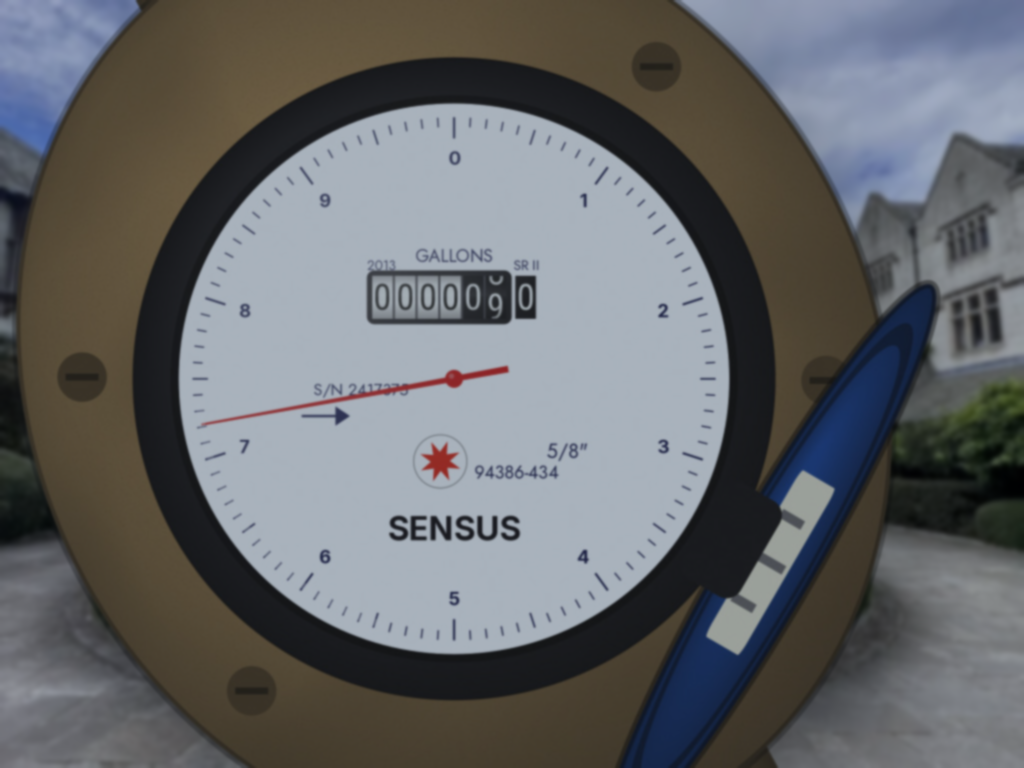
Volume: value=87.2 unit=gal
